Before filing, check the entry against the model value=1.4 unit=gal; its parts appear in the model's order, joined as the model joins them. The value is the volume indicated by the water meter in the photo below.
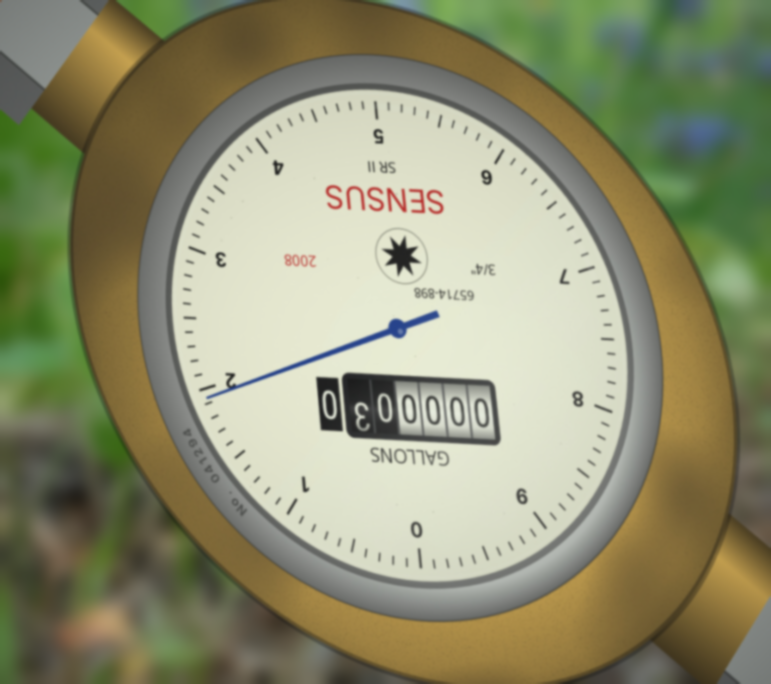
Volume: value=31.9 unit=gal
